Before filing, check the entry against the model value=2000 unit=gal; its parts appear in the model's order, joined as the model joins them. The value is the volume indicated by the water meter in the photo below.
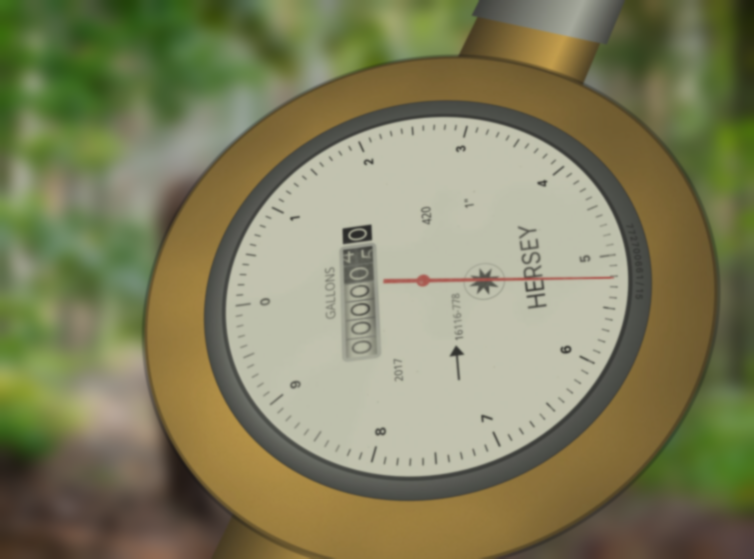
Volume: value=45.2 unit=gal
